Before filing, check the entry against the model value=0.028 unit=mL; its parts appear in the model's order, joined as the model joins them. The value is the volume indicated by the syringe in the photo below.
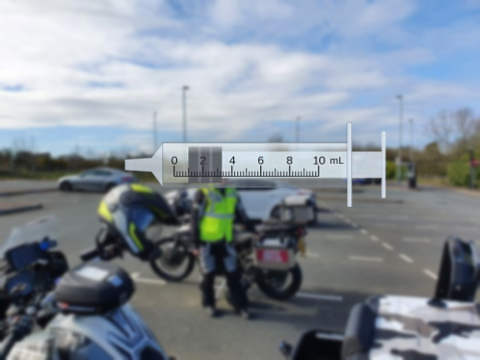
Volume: value=1 unit=mL
